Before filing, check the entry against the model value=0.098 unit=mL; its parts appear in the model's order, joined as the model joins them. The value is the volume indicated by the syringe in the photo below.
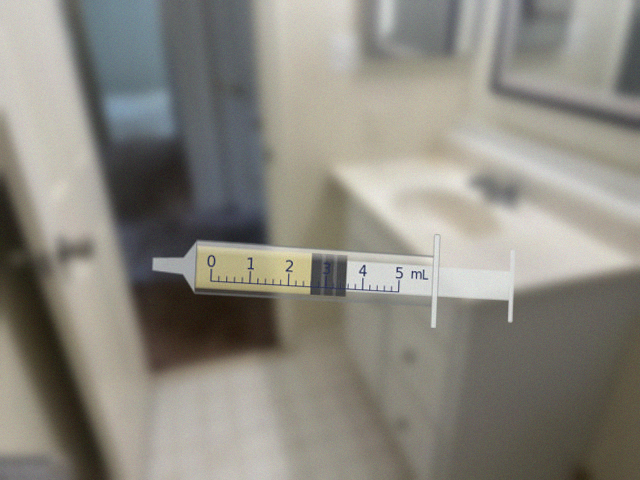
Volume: value=2.6 unit=mL
